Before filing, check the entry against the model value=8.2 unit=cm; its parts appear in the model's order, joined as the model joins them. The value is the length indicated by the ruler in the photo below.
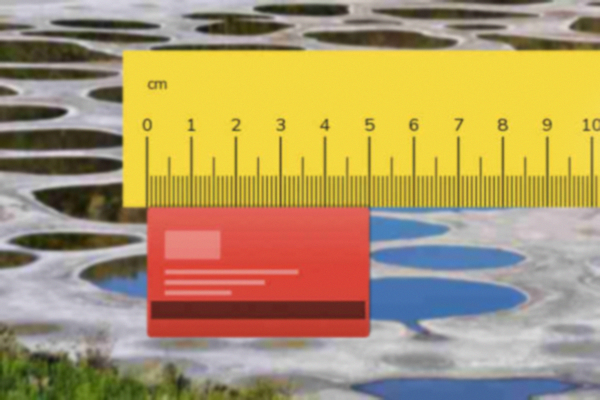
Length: value=5 unit=cm
